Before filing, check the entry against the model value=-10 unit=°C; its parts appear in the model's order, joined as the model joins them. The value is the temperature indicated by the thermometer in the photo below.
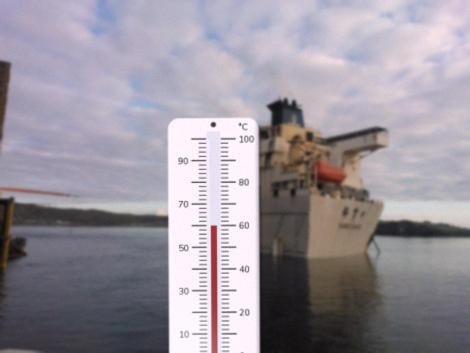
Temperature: value=60 unit=°C
